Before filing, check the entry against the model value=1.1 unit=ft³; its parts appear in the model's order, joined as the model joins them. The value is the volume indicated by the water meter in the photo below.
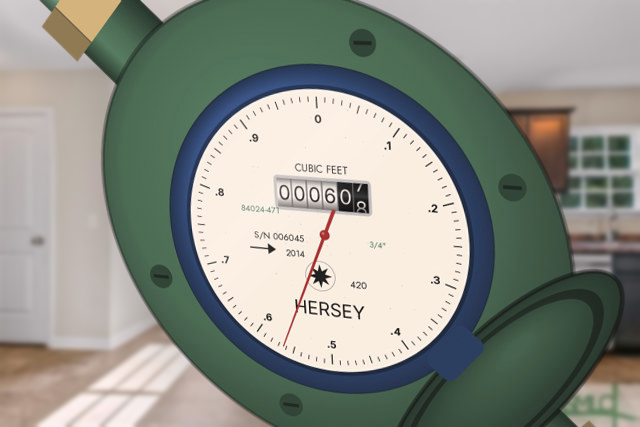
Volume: value=607.56 unit=ft³
